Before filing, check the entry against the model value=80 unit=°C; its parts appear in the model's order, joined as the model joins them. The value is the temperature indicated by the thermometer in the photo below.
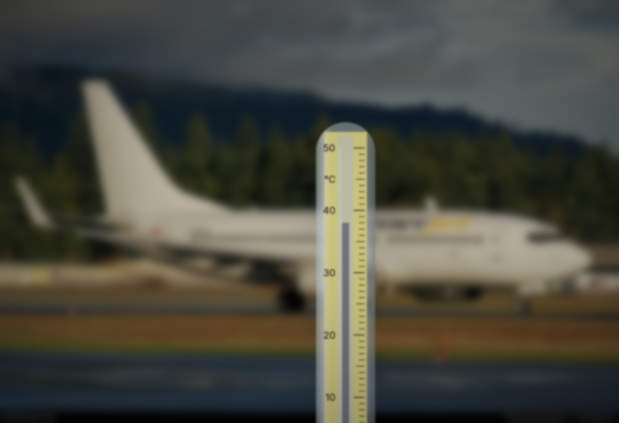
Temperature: value=38 unit=°C
